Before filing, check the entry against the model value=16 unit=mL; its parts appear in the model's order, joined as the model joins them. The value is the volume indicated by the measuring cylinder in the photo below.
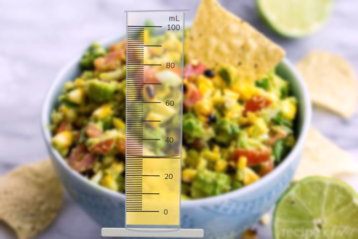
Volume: value=30 unit=mL
